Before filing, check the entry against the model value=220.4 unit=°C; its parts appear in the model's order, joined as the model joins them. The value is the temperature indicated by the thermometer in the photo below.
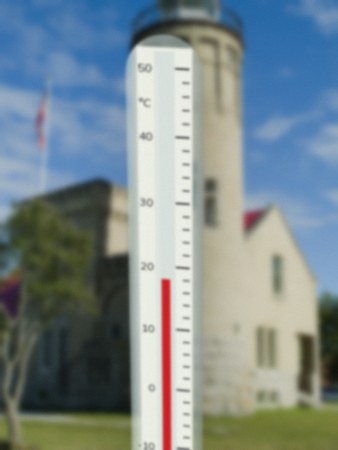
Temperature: value=18 unit=°C
